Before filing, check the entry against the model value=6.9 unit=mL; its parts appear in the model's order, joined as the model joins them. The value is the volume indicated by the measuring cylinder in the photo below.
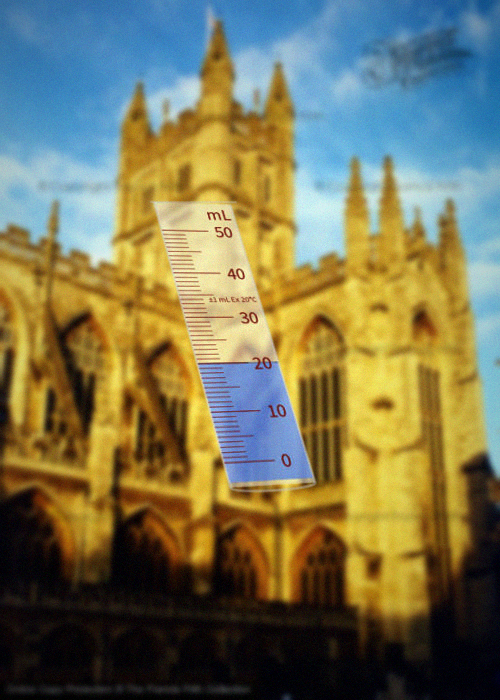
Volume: value=20 unit=mL
